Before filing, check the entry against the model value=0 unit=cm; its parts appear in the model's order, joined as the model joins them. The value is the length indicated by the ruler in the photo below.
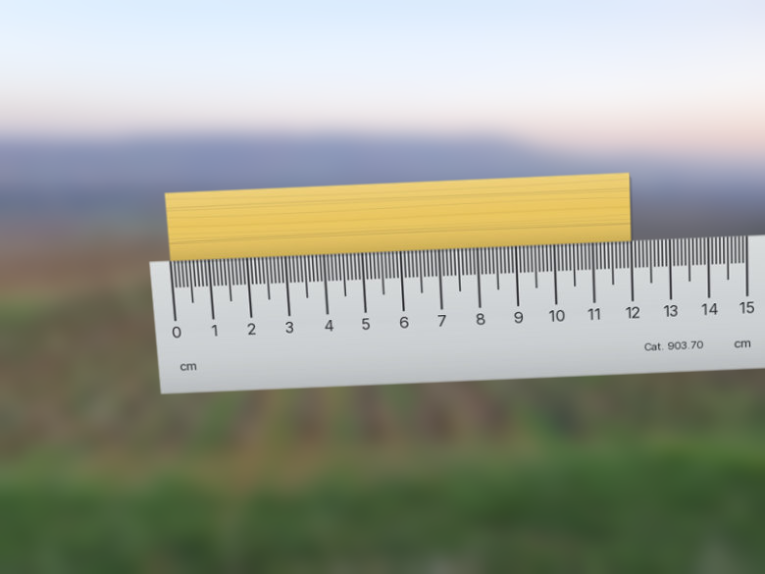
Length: value=12 unit=cm
